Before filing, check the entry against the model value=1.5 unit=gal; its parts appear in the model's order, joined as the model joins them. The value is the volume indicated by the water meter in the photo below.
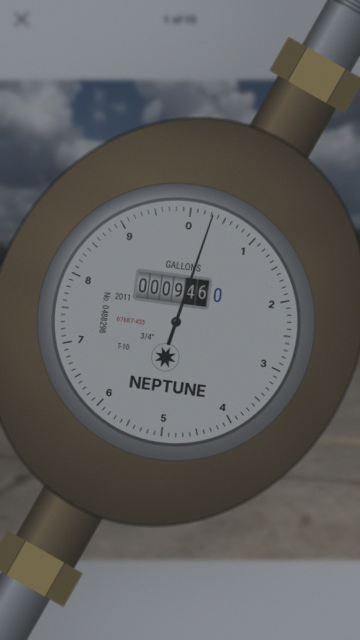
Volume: value=9460.3 unit=gal
